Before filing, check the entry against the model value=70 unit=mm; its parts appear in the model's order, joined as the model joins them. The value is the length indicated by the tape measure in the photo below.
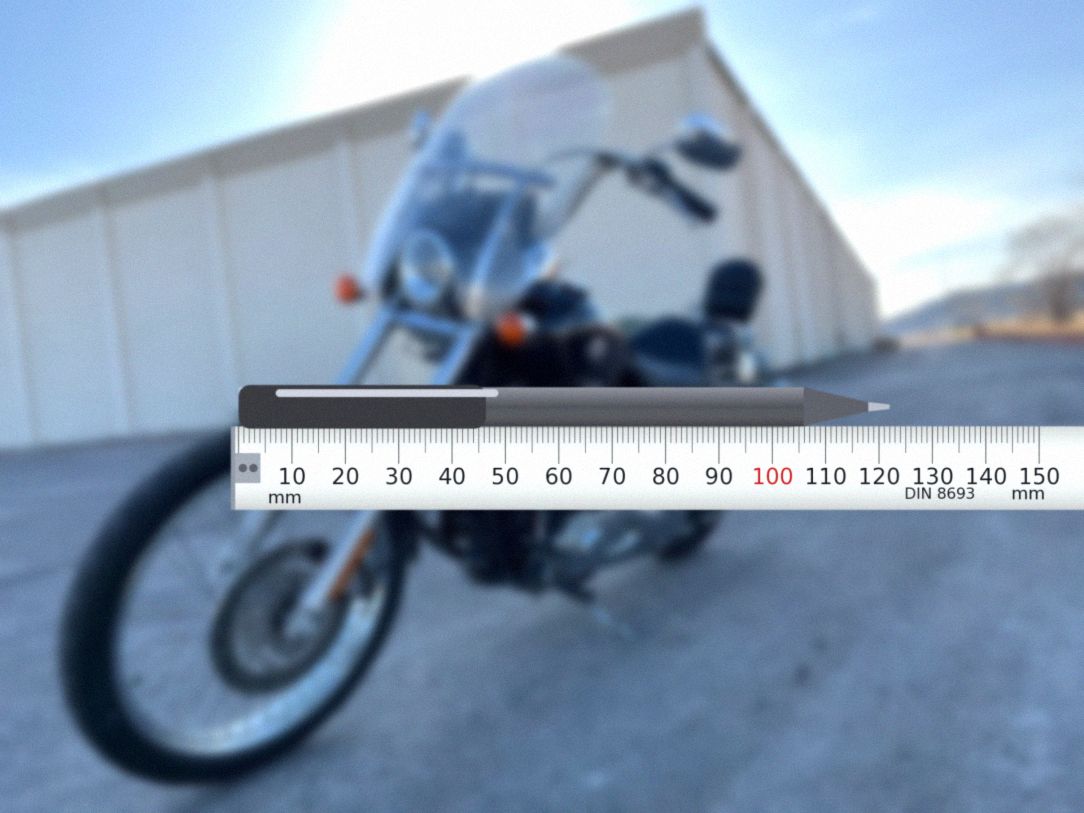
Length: value=122 unit=mm
